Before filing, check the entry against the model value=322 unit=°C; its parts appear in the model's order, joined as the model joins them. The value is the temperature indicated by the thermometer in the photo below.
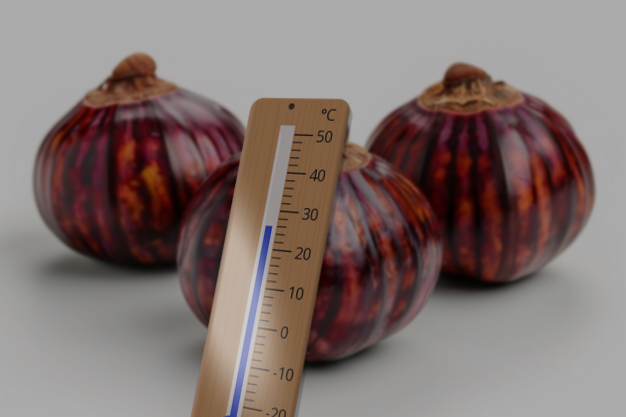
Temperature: value=26 unit=°C
